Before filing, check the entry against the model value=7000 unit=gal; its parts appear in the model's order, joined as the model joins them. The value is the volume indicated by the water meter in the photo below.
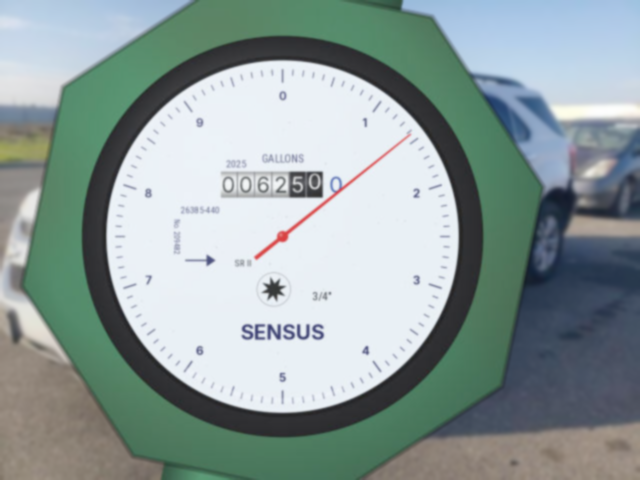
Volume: value=62501.4 unit=gal
